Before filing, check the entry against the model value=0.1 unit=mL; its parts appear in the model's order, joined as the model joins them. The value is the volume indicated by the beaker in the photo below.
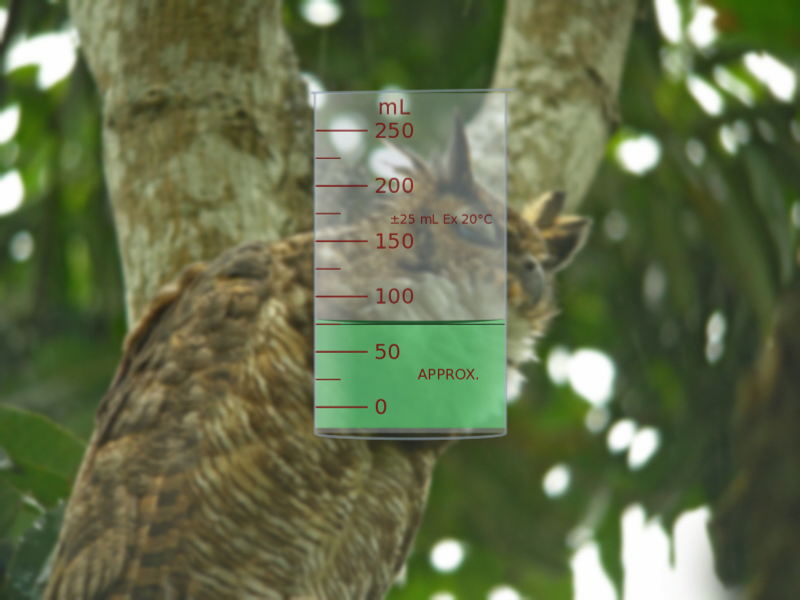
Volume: value=75 unit=mL
